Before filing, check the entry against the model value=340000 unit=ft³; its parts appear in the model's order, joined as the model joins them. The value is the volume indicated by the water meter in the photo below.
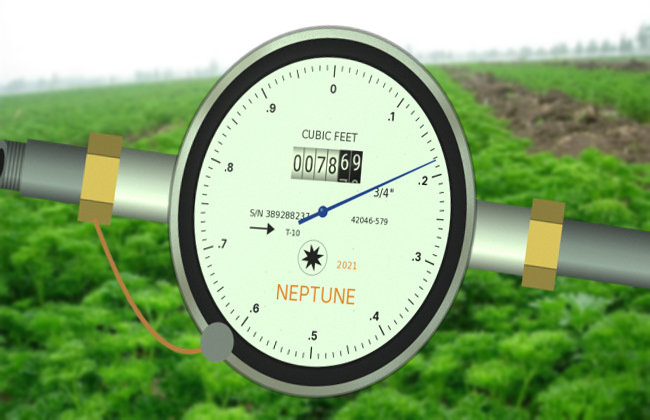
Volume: value=7869.18 unit=ft³
